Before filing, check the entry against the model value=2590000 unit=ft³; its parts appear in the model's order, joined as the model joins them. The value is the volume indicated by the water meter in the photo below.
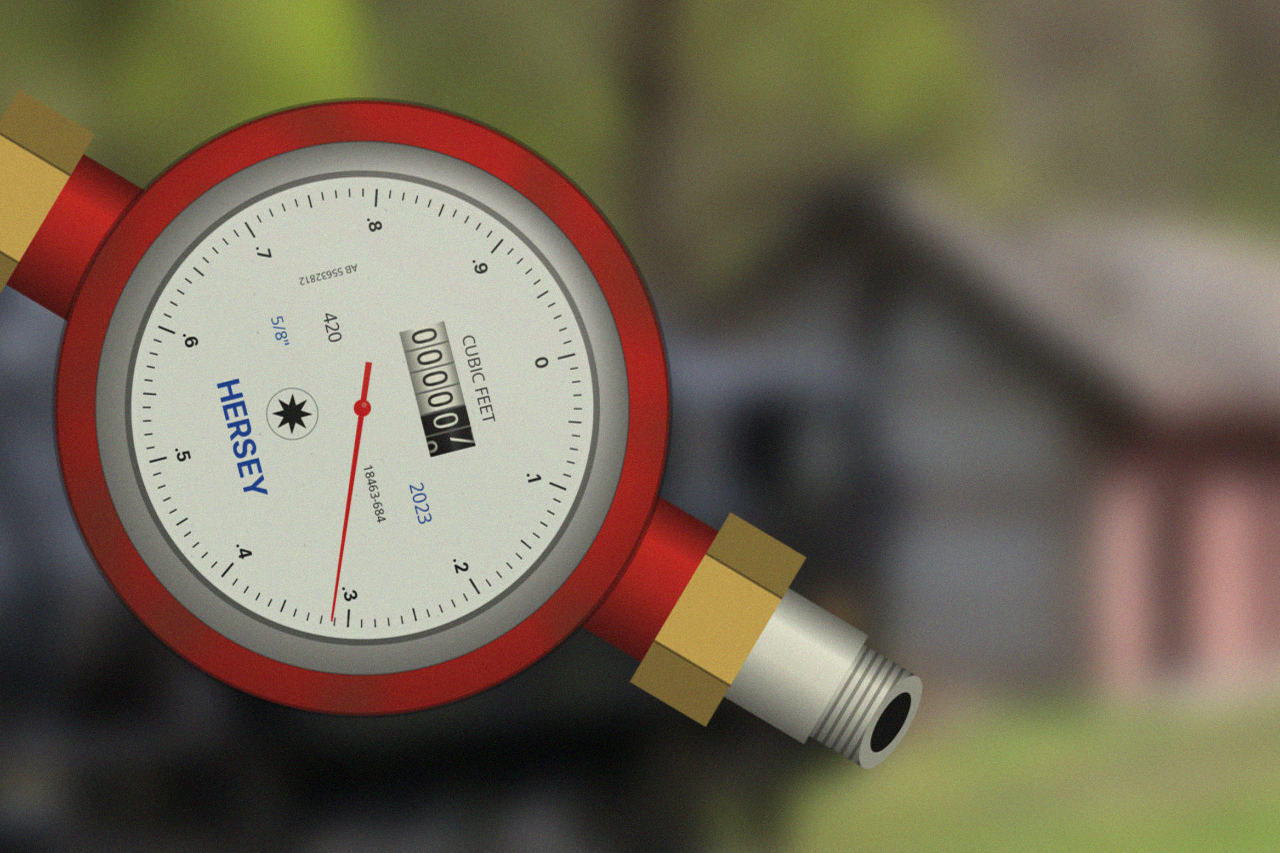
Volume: value=7.31 unit=ft³
